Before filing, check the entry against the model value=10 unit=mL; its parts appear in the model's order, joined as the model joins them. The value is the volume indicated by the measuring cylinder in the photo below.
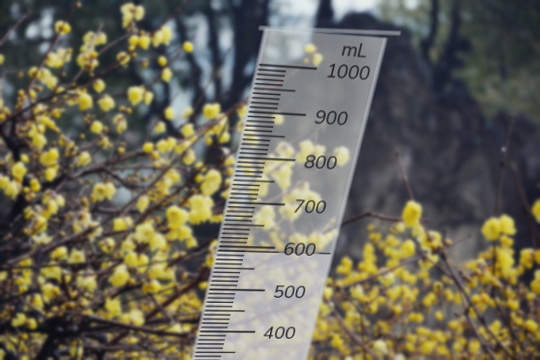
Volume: value=590 unit=mL
